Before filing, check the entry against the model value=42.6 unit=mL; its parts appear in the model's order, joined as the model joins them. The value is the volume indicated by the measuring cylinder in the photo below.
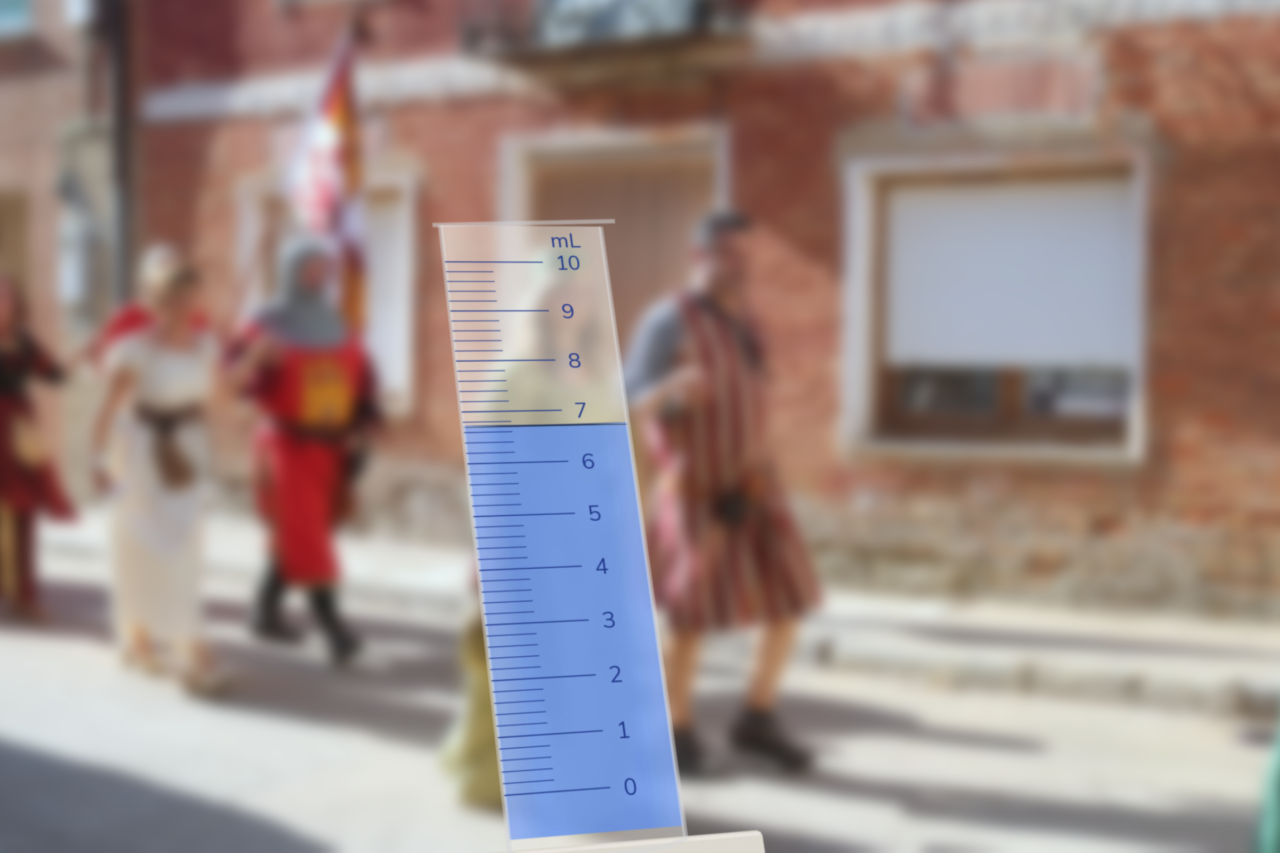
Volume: value=6.7 unit=mL
